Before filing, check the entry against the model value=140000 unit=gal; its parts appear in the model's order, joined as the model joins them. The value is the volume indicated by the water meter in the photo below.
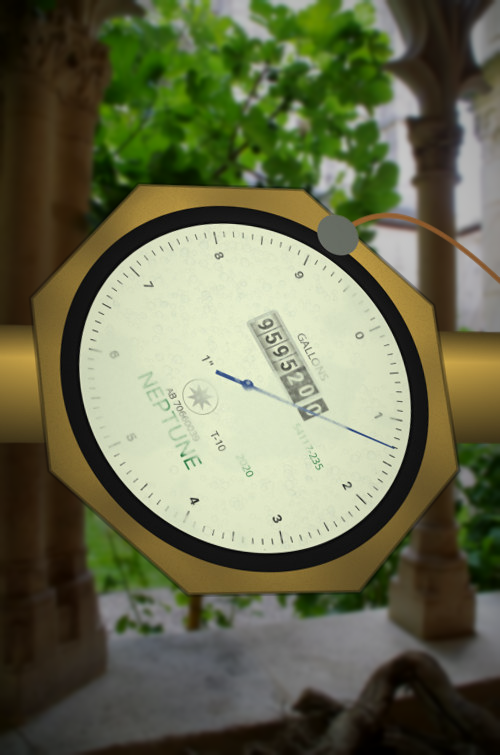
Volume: value=9595201.3 unit=gal
